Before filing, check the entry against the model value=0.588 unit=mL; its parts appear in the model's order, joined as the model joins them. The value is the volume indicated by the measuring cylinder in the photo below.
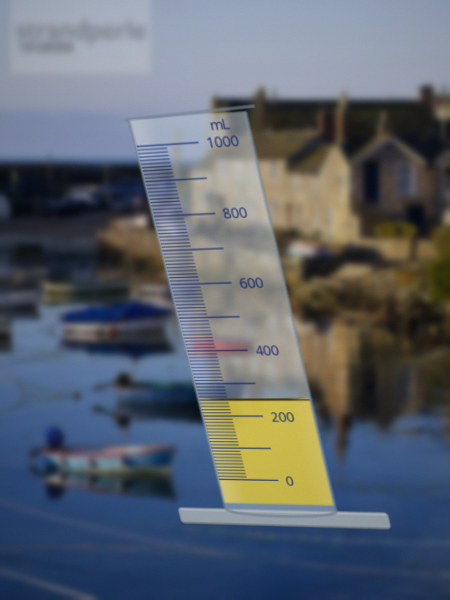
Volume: value=250 unit=mL
